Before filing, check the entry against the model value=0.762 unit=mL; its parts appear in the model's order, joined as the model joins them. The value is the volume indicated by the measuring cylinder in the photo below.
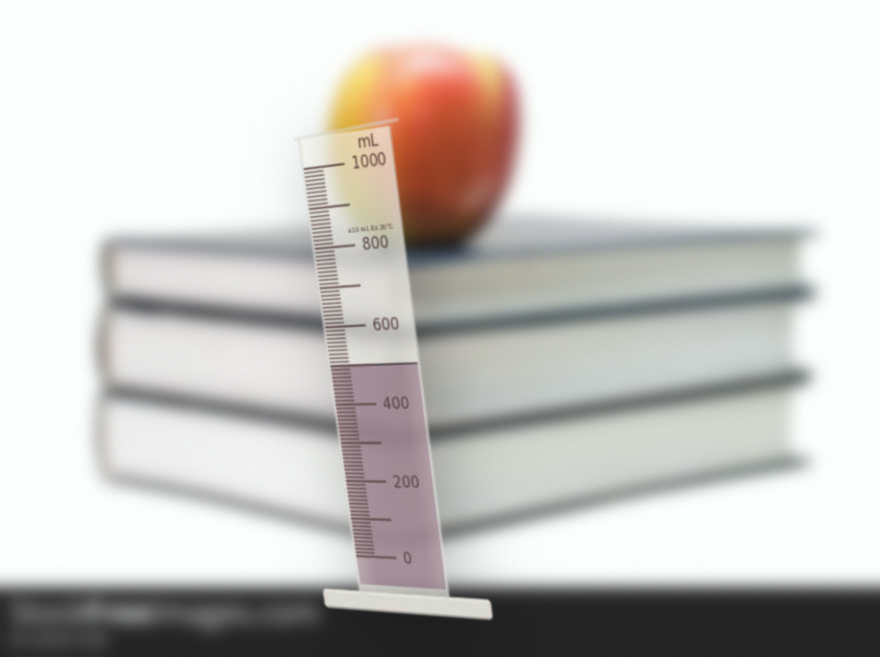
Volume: value=500 unit=mL
